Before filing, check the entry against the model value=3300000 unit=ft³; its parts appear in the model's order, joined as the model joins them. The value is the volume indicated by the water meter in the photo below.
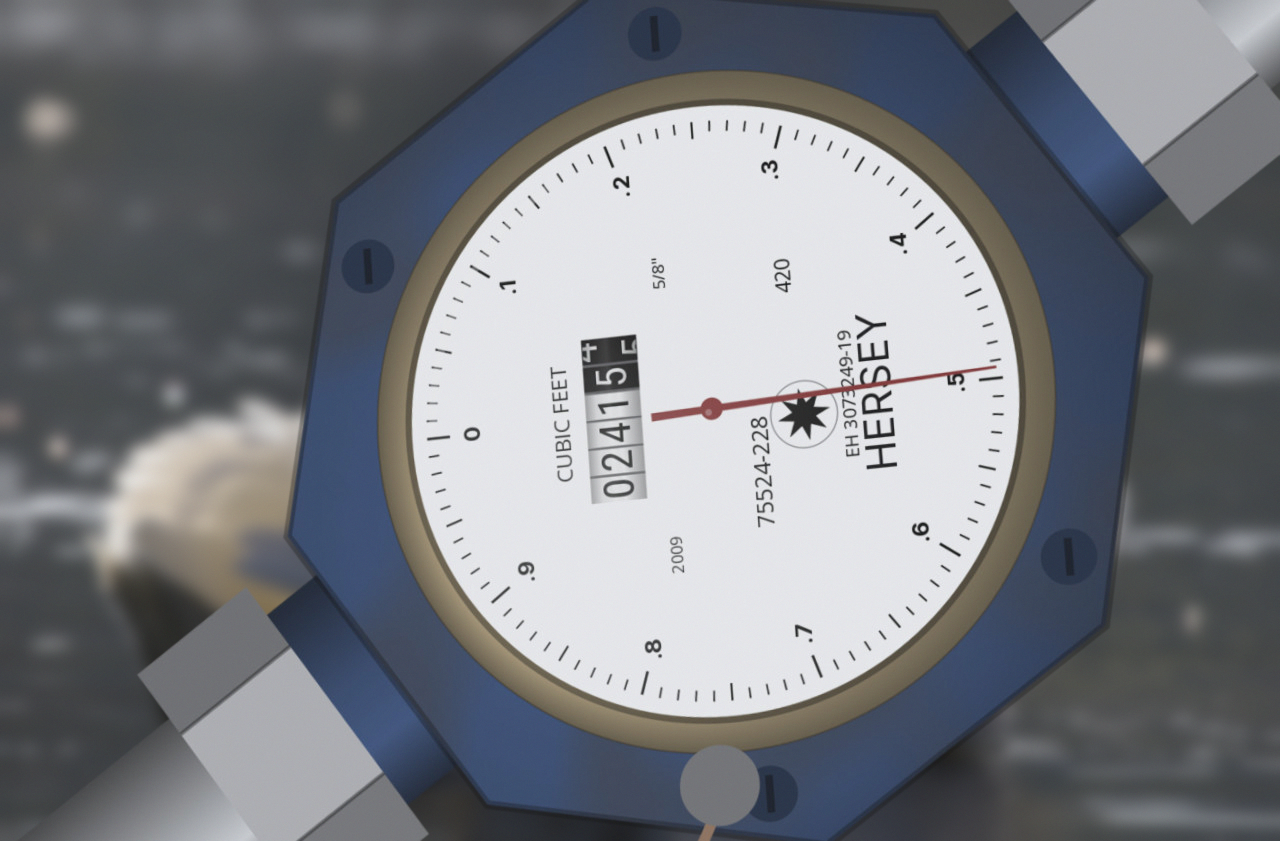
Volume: value=24154.49 unit=ft³
